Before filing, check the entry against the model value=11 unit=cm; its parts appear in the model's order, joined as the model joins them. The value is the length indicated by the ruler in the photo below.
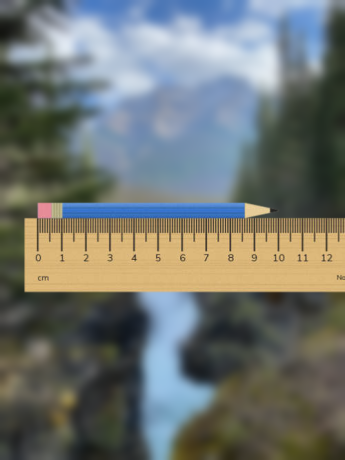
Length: value=10 unit=cm
